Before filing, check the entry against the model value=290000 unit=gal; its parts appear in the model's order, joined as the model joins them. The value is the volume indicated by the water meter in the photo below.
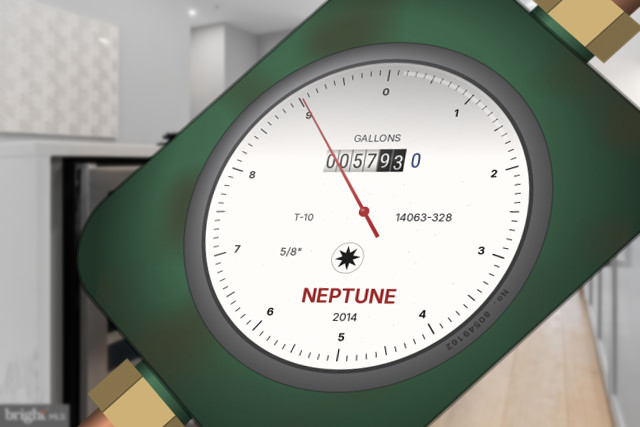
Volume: value=57929.0 unit=gal
